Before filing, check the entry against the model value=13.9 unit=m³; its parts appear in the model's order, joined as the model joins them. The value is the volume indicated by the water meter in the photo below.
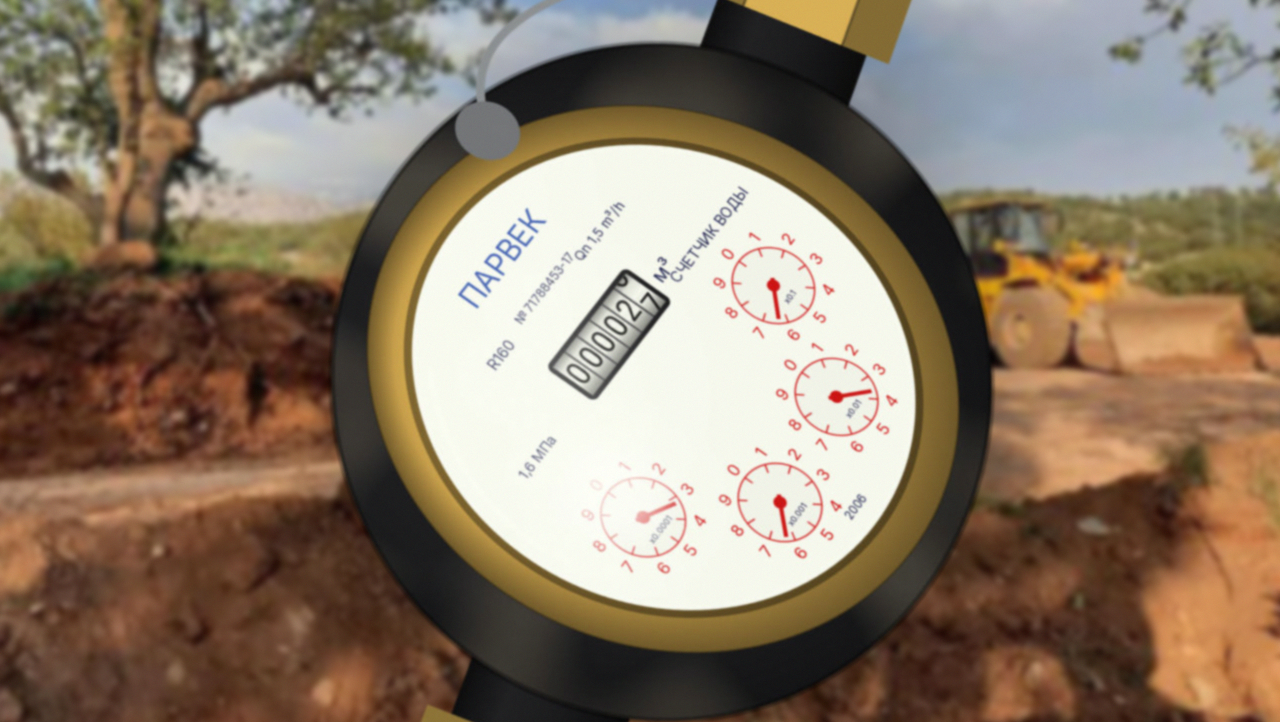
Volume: value=26.6363 unit=m³
